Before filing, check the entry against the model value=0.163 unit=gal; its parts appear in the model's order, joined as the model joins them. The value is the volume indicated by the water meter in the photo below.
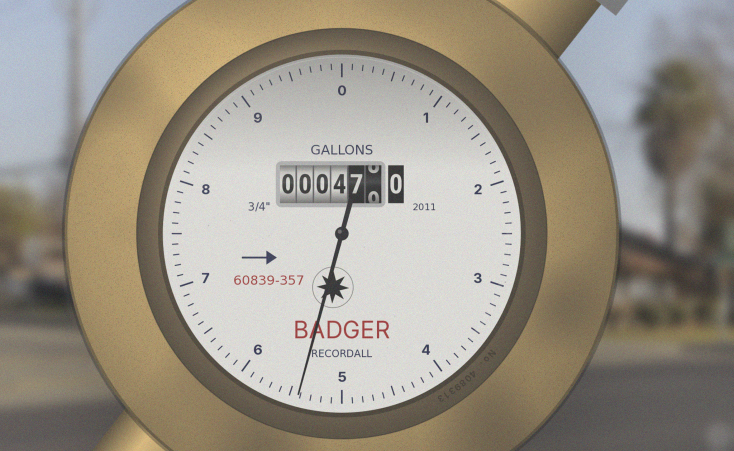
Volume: value=4785.4 unit=gal
